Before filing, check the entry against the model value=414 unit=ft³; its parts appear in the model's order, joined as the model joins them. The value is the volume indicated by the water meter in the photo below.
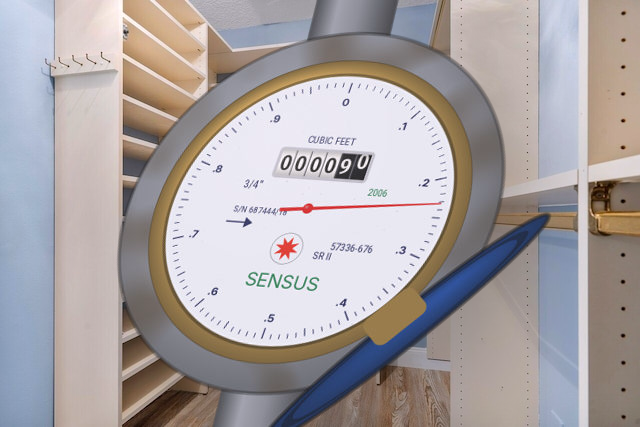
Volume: value=90.23 unit=ft³
